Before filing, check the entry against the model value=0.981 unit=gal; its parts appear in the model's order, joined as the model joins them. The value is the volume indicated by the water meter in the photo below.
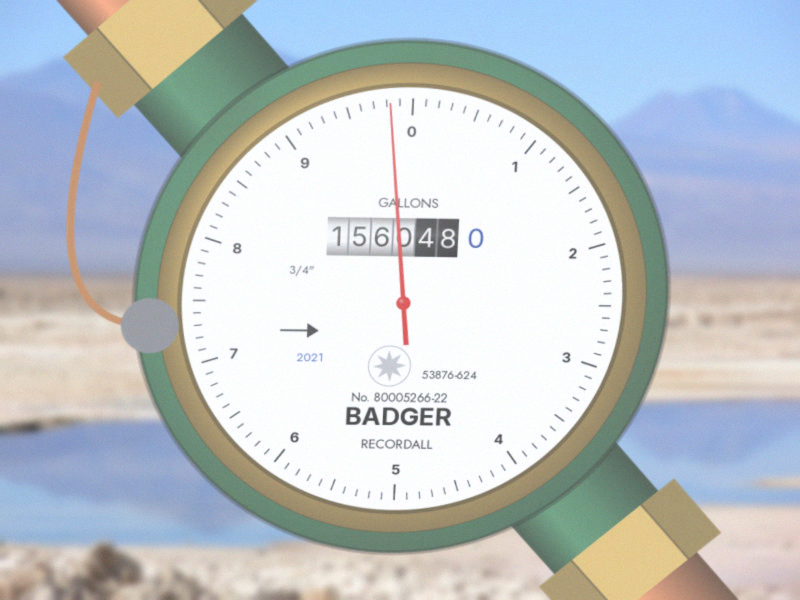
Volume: value=1560479.8 unit=gal
